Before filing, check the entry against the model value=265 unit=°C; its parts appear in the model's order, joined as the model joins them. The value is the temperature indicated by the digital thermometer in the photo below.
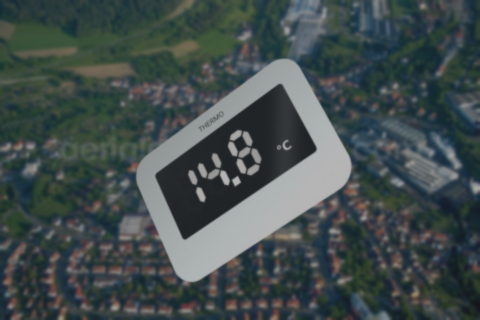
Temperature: value=14.8 unit=°C
